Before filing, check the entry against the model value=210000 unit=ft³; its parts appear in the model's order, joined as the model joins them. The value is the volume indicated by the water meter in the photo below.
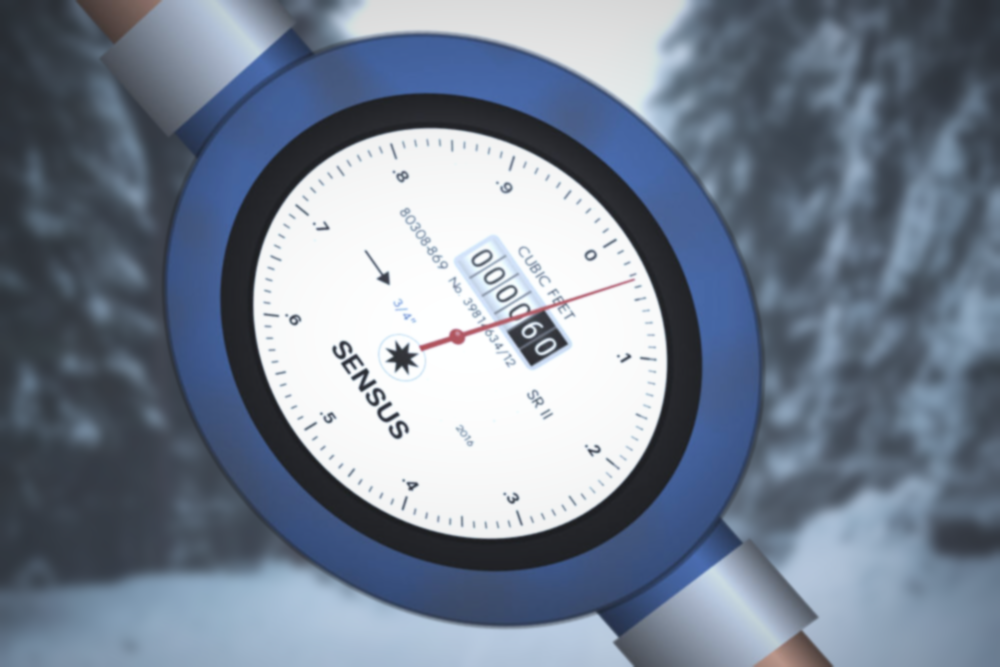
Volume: value=60.03 unit=ft³
